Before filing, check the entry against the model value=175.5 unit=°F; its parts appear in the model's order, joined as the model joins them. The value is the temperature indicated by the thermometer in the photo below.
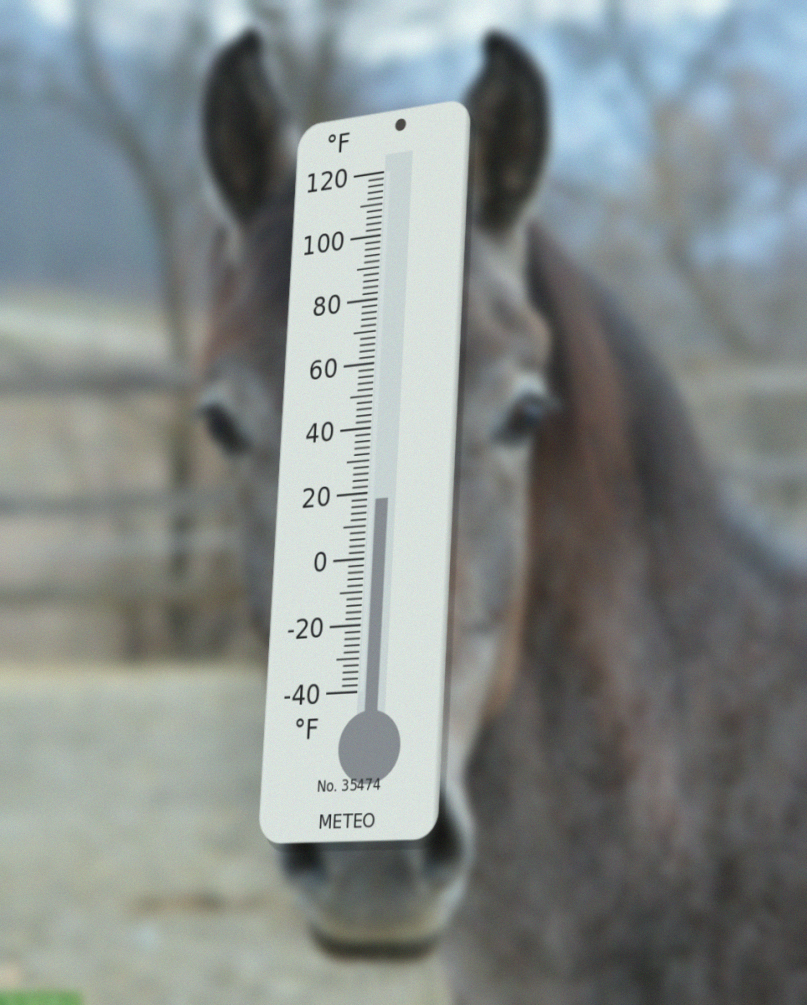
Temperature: value=18 unit=°F
